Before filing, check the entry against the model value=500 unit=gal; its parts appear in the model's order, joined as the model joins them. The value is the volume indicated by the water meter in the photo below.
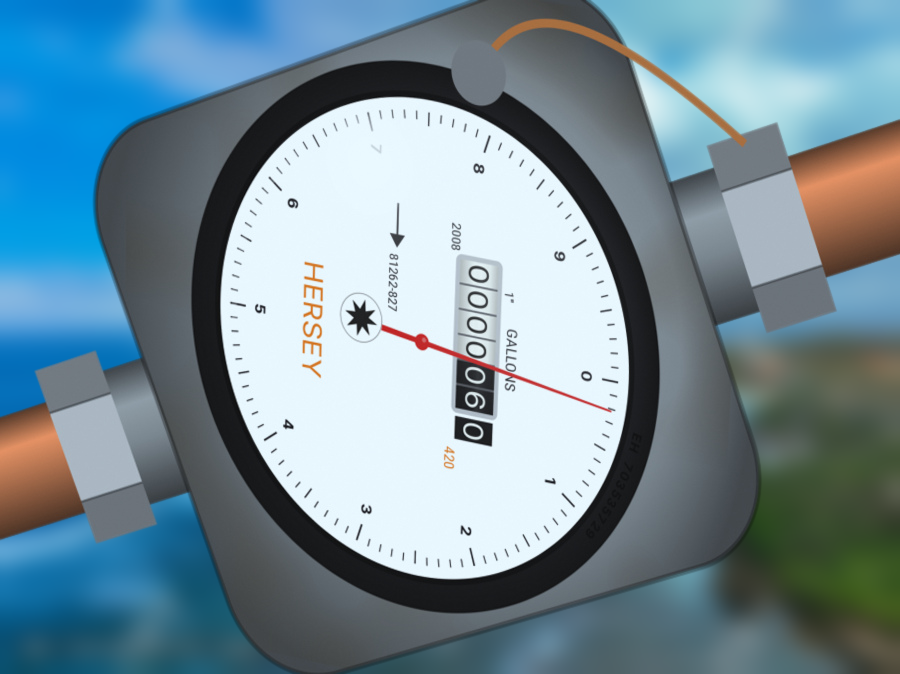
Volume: value=60.2 unit=gal
